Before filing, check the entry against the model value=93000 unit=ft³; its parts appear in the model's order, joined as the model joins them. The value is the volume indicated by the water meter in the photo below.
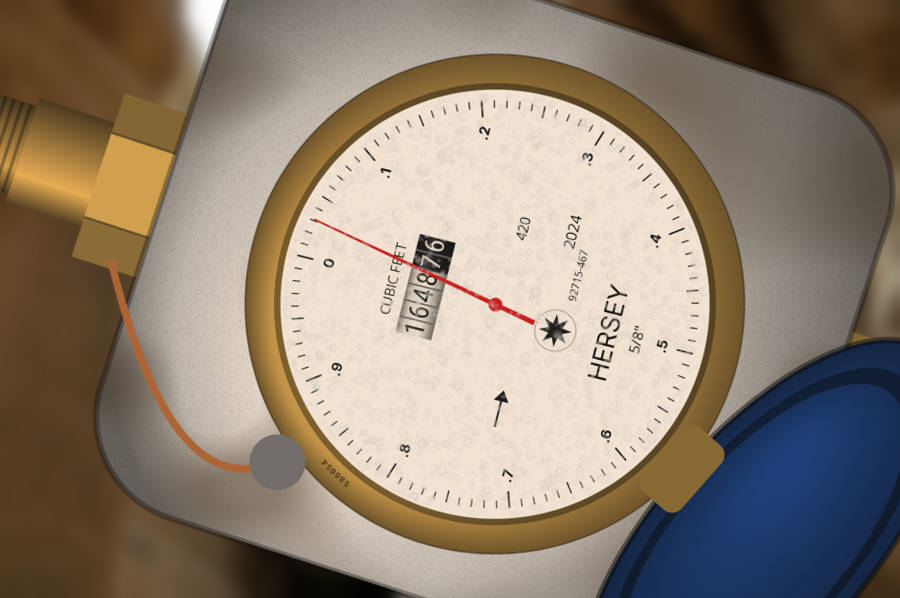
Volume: value=164876.03 unit=ft³
